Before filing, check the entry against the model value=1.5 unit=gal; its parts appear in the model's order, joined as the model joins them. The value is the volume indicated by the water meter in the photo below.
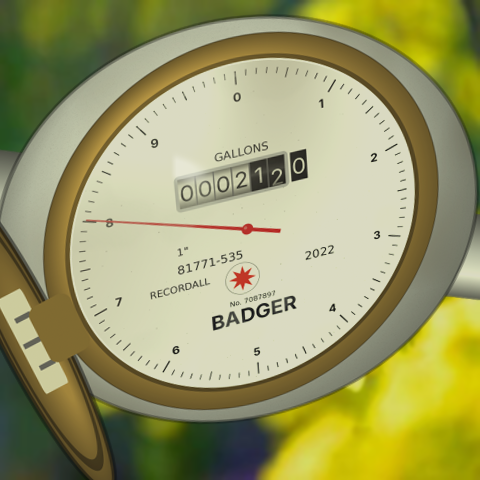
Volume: value=2118.0 unit=gal
